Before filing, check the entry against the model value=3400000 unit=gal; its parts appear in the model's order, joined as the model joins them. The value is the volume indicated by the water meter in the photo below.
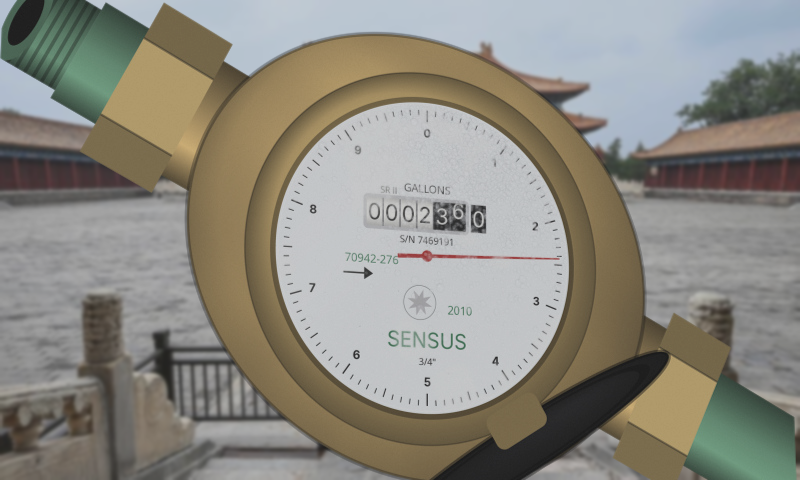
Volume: value=2362.4 unit=gal
